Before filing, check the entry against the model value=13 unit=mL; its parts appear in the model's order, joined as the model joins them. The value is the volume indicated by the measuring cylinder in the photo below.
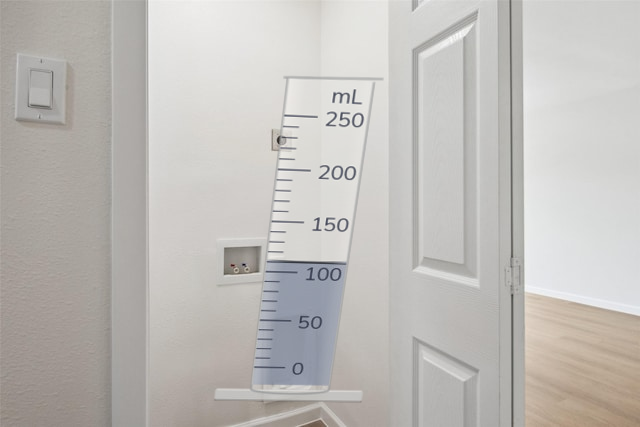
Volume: value=110 unit=mL
